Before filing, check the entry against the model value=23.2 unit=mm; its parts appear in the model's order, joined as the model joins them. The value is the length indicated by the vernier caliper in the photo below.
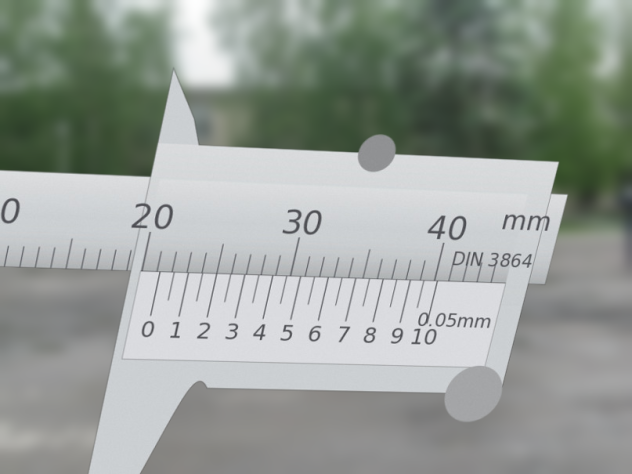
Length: value=21.2 unit=mm
